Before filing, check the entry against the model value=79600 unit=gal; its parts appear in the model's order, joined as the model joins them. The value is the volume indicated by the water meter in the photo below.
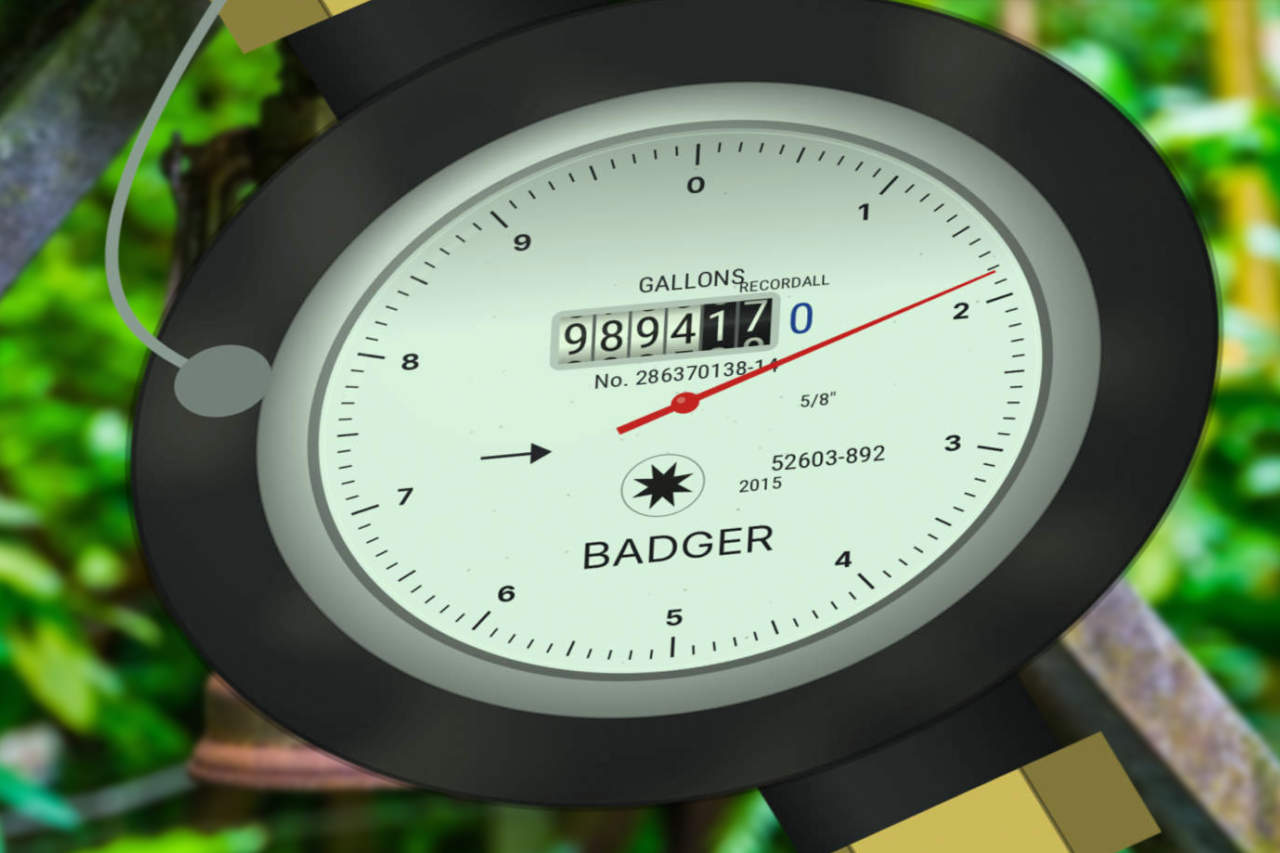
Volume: value=9894171.8 unit=gal
